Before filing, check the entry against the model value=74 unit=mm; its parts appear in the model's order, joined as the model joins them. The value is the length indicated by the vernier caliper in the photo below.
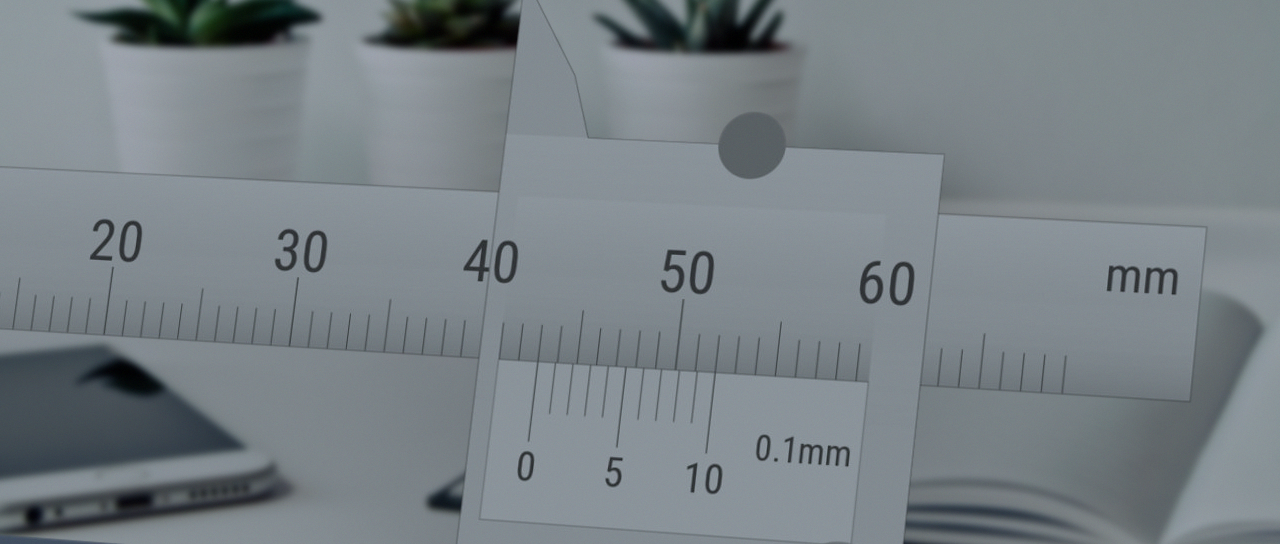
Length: value=43.0 unit=mm
